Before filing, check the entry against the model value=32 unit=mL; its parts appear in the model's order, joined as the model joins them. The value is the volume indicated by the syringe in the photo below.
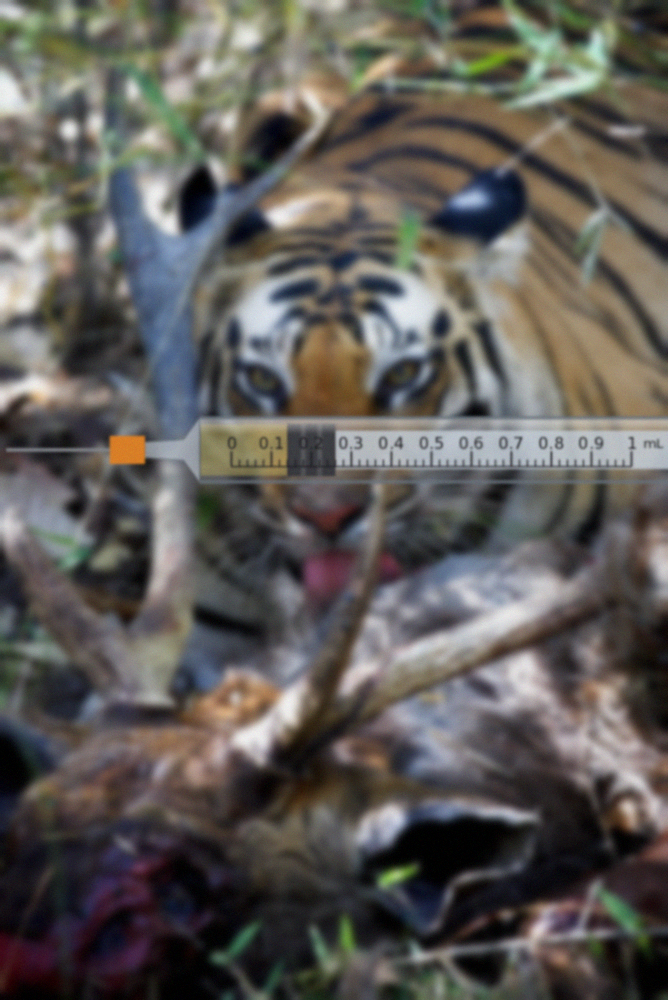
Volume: value=0.14 unit=mL
